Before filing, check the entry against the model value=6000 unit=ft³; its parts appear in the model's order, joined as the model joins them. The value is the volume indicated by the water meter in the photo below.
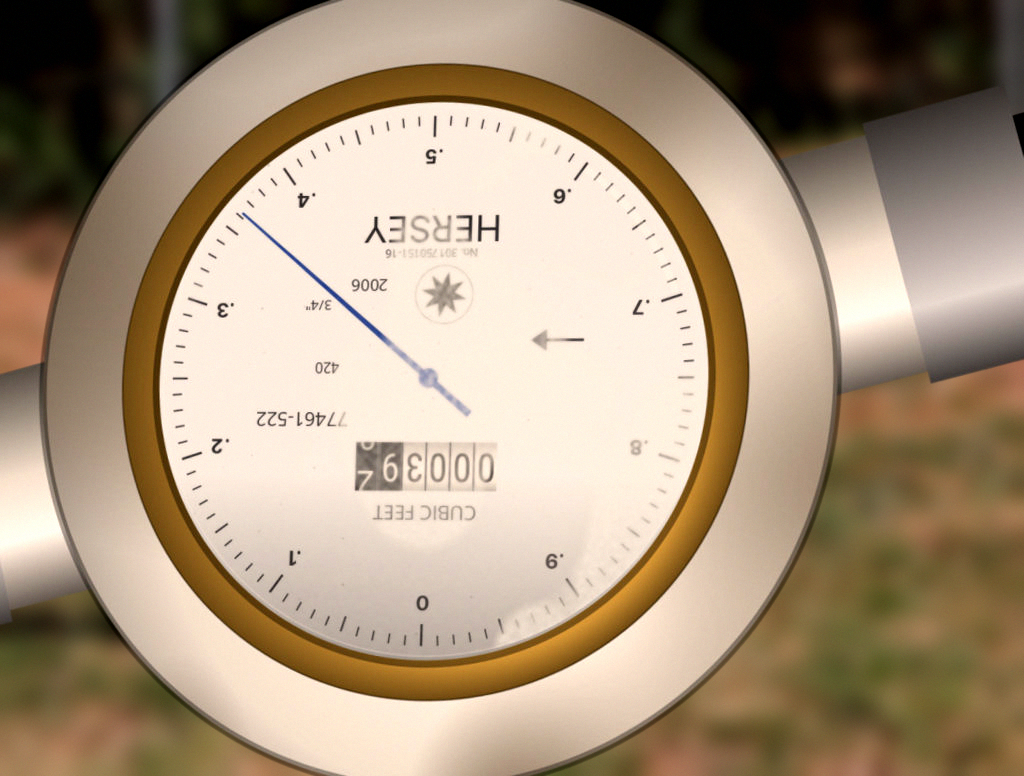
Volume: value=392.36 unit=ft³
